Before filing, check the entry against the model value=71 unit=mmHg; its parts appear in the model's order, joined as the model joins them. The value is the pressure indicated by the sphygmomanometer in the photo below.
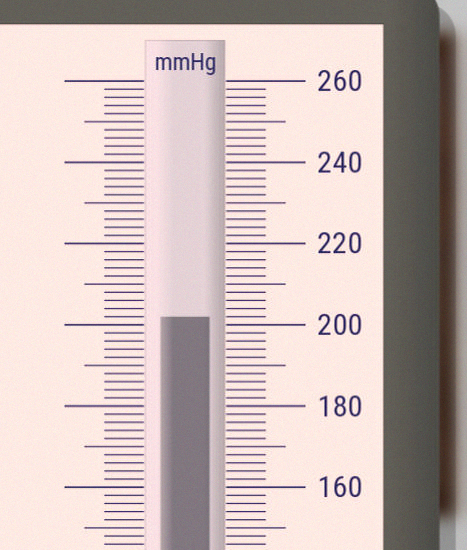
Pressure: value=202 unit=mmHg
